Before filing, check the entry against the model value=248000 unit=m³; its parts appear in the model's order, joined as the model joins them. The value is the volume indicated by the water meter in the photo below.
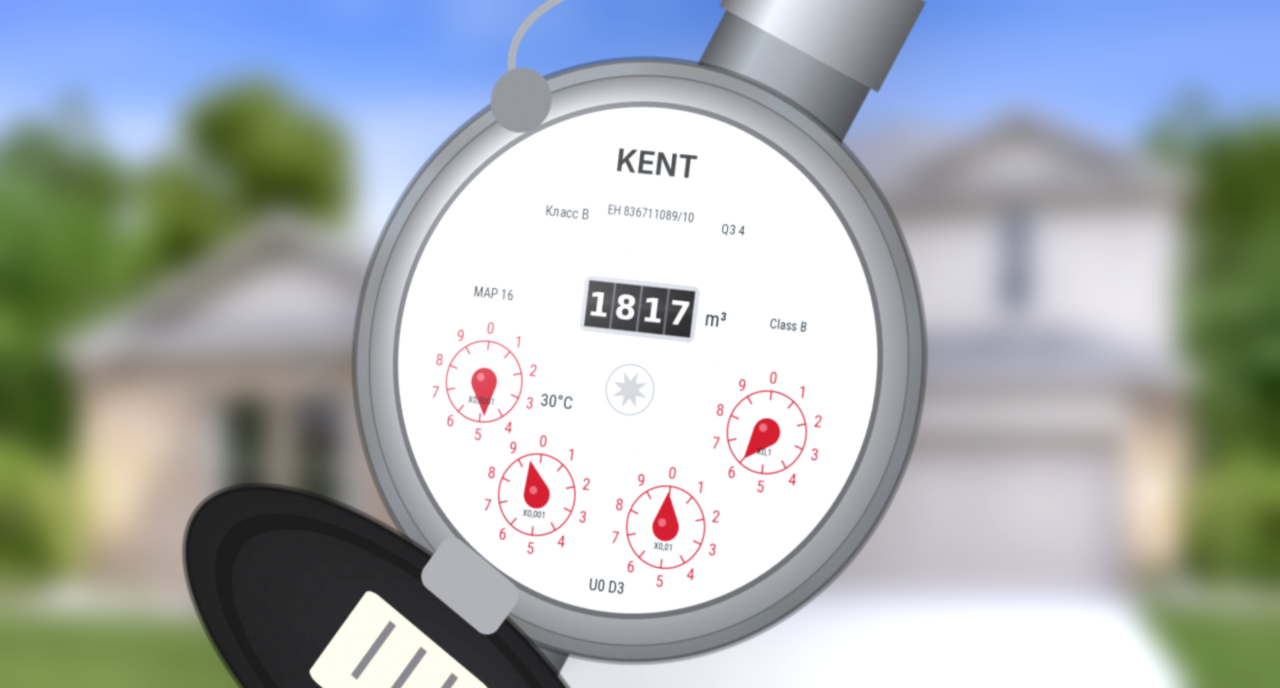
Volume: value=1817.5994 unit=m³
